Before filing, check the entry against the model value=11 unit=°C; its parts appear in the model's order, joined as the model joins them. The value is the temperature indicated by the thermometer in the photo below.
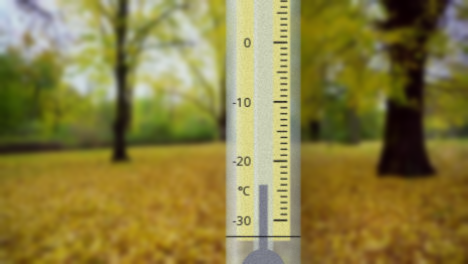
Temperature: value=-24 unit=°C
